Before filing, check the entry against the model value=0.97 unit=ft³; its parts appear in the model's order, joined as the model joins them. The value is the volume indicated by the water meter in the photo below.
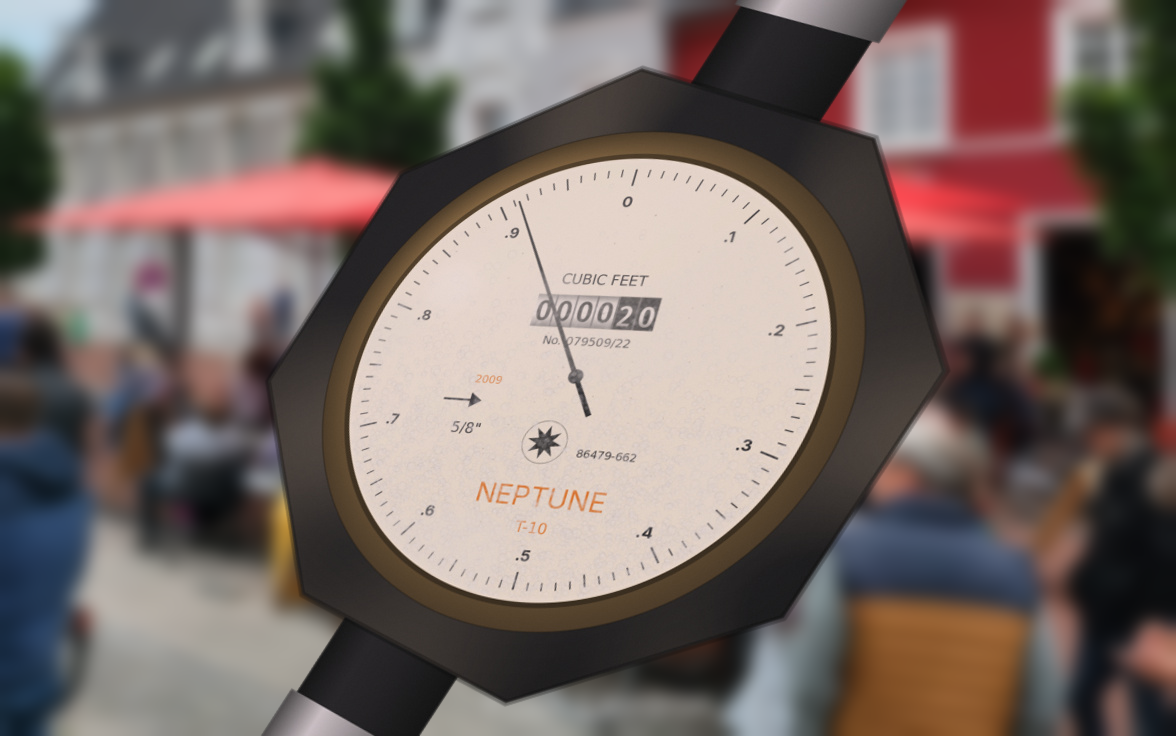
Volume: value=19.91 unit=ft³
